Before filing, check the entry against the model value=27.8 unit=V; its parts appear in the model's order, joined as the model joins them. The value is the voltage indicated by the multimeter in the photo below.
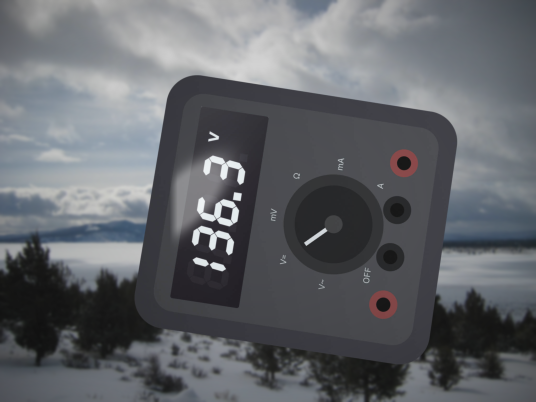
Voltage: value=136.3 unit=V
